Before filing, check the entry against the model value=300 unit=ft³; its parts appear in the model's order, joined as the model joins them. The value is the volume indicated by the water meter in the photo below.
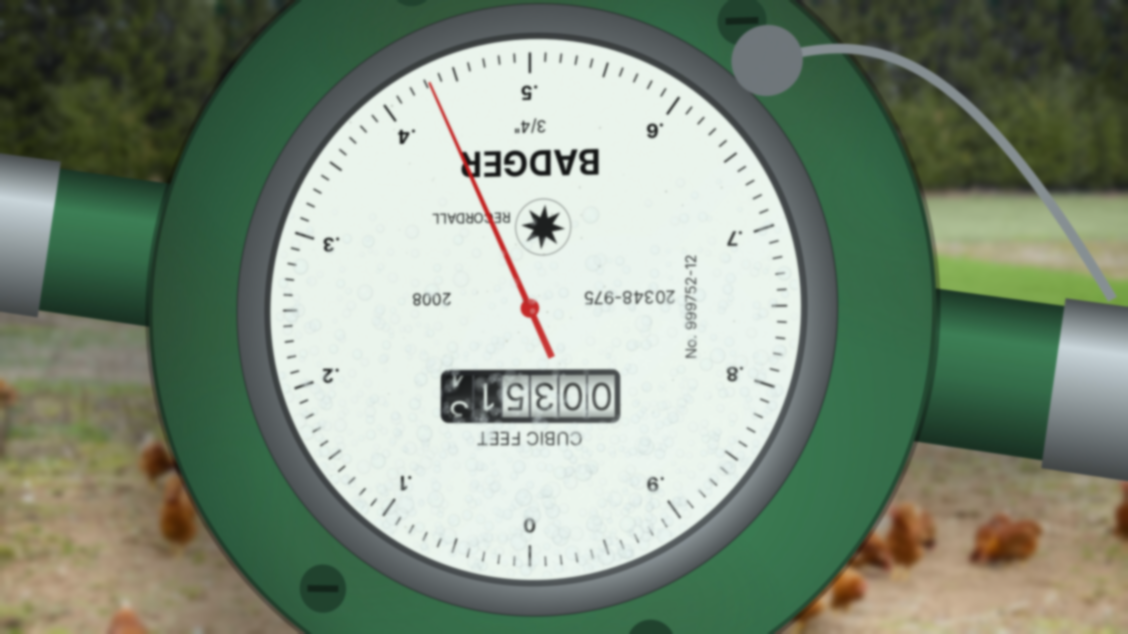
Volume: value=3513.43 unit=ft³
